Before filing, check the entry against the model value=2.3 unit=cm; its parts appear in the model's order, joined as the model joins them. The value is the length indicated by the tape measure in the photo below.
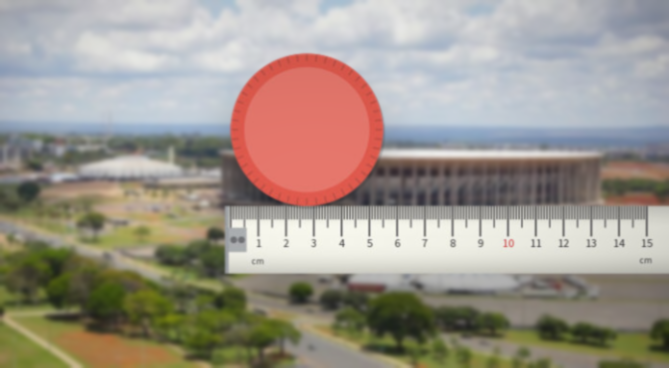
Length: value=5.5 unit=cm
